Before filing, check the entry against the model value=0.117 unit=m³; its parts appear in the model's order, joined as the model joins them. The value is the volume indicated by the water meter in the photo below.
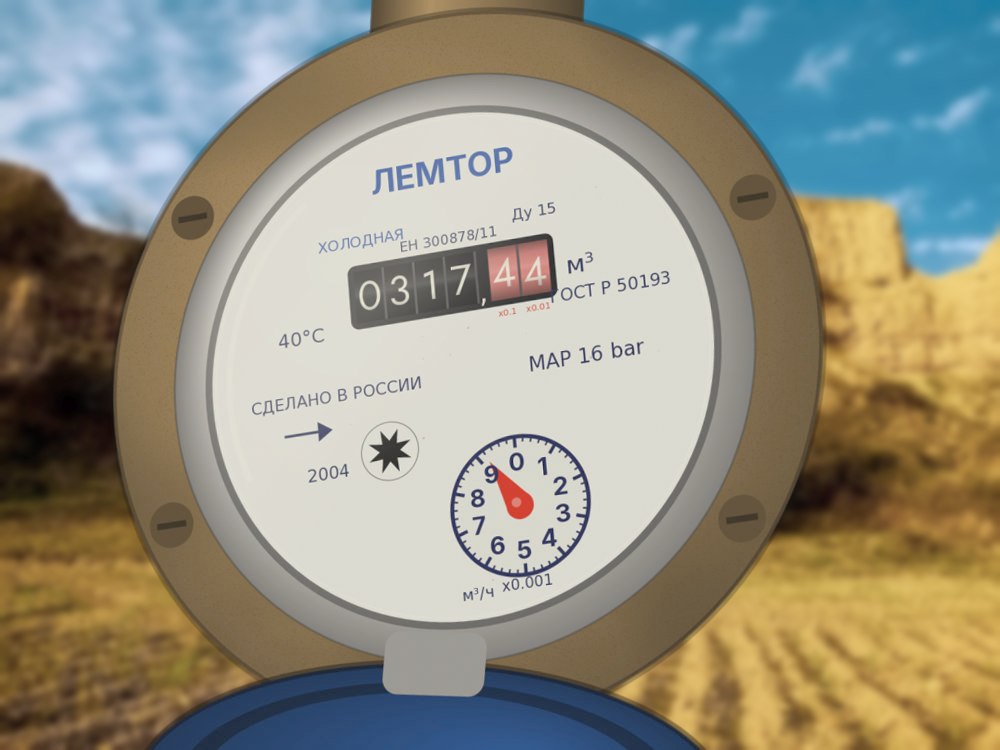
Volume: value=317.439 unit=m³
